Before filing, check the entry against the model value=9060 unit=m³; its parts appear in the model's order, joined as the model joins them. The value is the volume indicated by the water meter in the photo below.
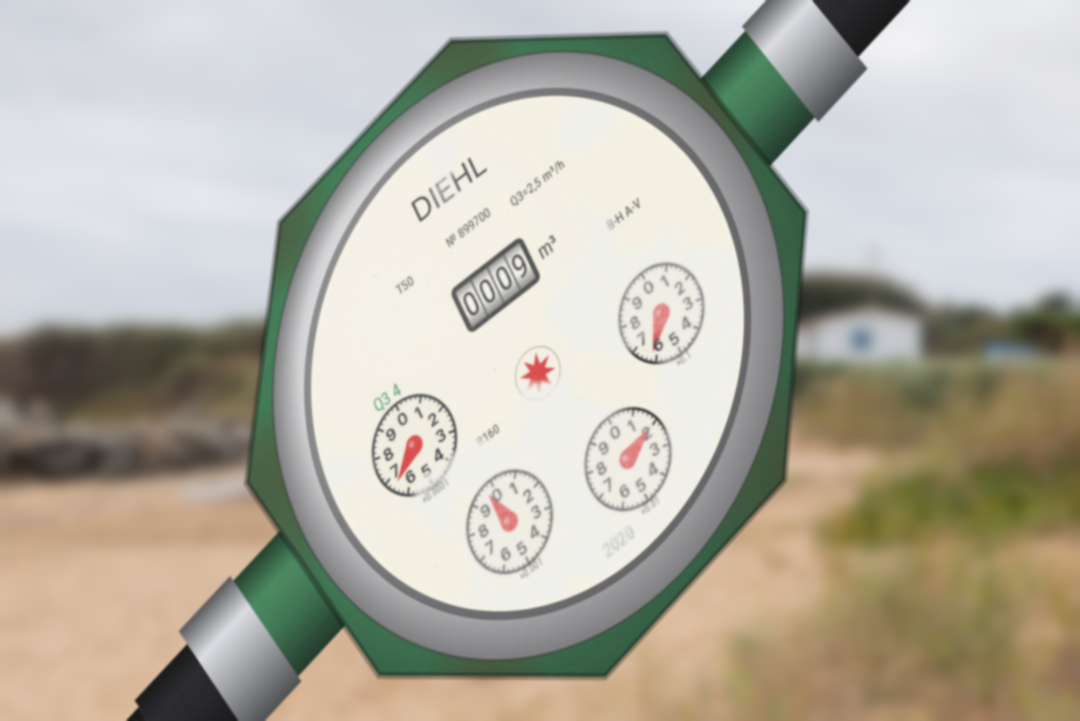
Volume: value=9.6196 unit=m³
